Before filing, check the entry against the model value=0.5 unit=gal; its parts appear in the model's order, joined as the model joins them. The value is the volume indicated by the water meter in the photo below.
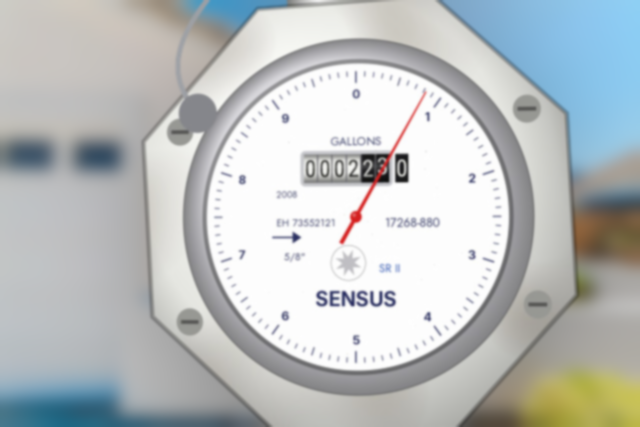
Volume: value=2230.8 unit=gal
